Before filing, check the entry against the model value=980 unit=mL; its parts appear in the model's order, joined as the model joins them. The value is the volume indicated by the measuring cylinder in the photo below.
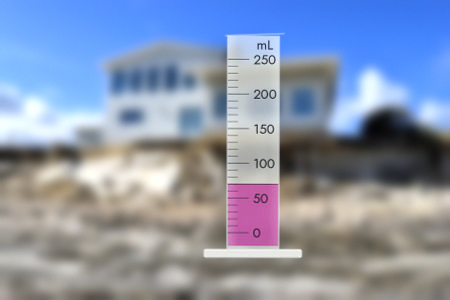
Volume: value=70 unit=mL
